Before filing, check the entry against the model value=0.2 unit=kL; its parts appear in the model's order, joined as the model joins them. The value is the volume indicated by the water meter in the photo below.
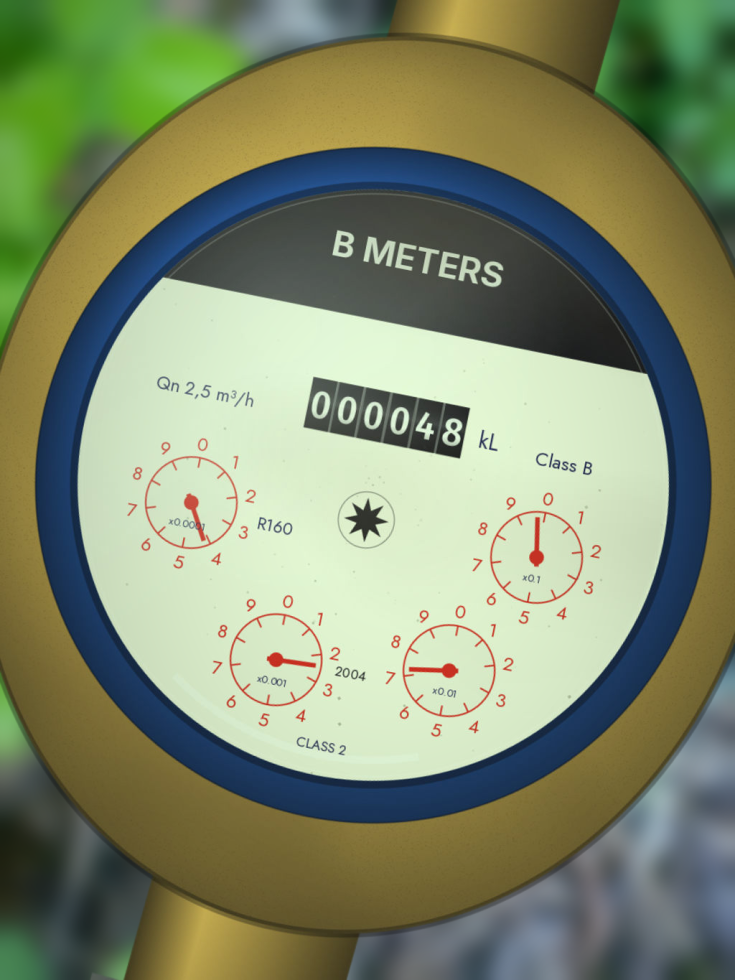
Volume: value=47.9724 unit=kL
